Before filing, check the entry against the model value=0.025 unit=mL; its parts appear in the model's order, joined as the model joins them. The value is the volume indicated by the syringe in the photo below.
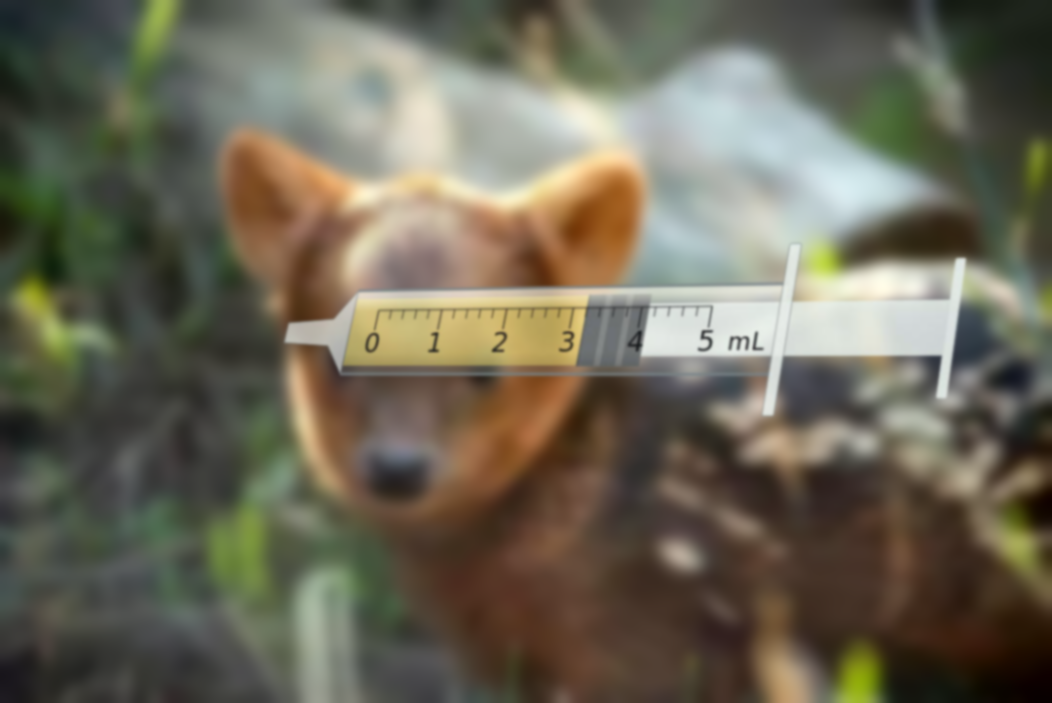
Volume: value=3.2 unit=mL
